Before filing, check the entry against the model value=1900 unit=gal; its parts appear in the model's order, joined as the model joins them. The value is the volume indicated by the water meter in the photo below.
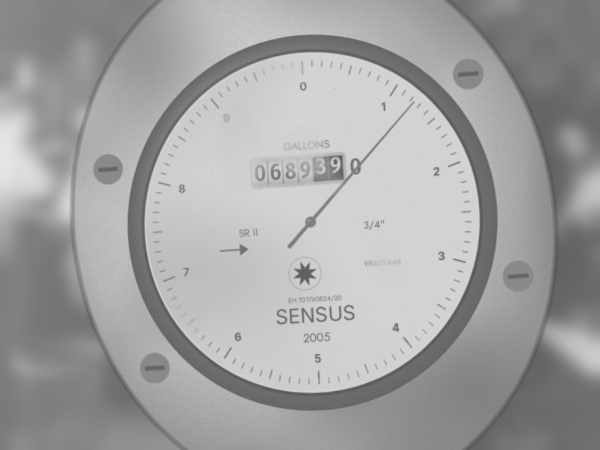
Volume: value=689391.2 unit=gal
